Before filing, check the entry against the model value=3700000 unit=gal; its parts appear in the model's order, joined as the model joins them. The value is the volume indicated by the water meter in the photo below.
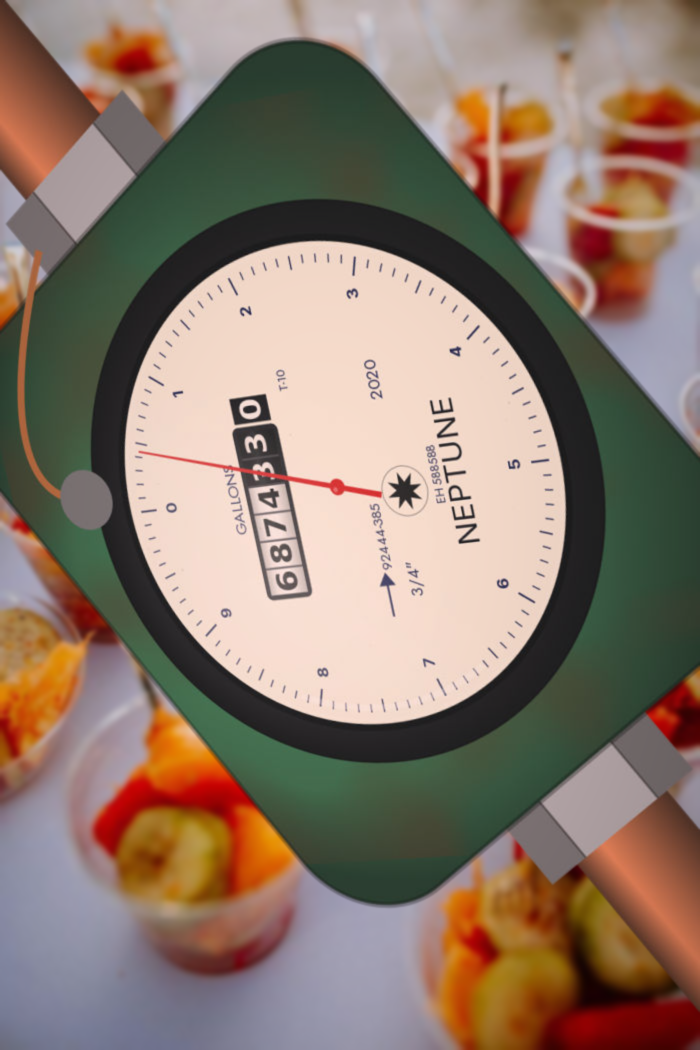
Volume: value=6874330.4 unit=gal
